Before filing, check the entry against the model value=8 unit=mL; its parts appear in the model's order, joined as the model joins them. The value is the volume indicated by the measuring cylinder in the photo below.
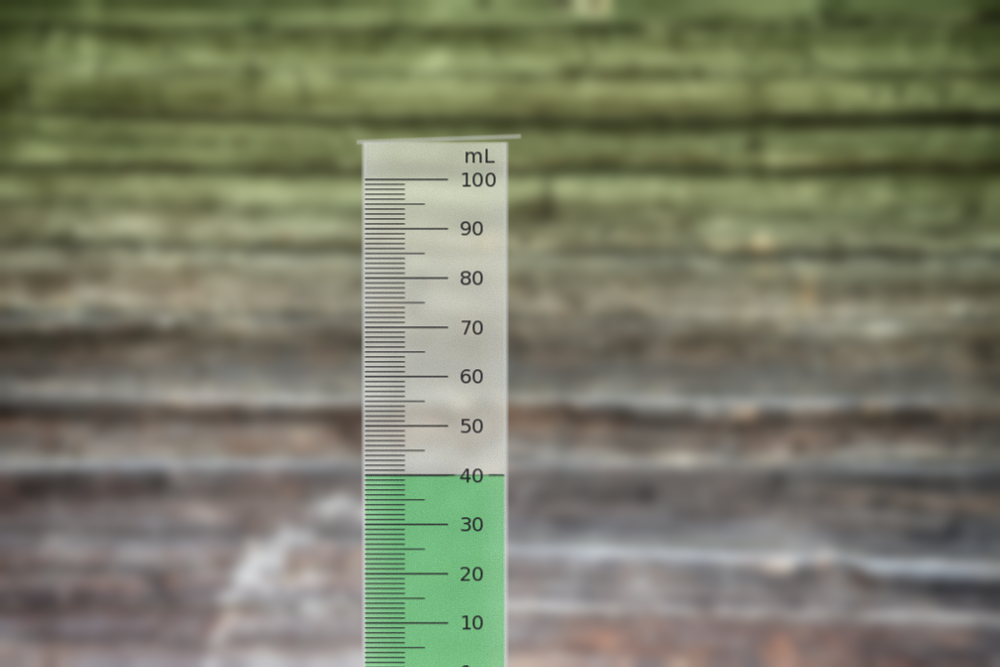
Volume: value=40 unit=mL
